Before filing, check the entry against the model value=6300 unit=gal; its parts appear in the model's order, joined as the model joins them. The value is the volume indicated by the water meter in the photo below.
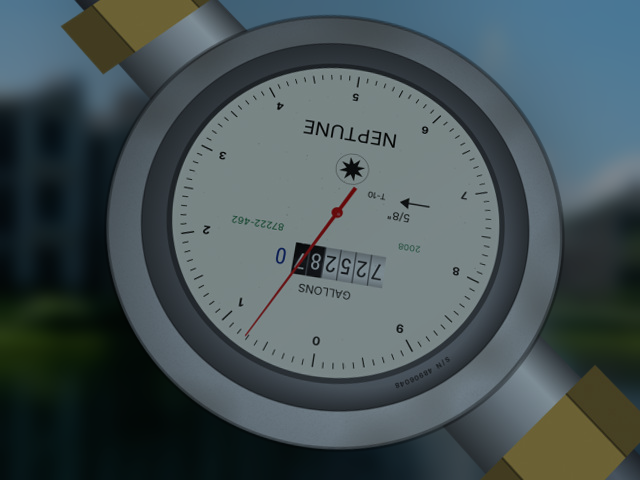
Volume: value=7252870.7 unit=gal
